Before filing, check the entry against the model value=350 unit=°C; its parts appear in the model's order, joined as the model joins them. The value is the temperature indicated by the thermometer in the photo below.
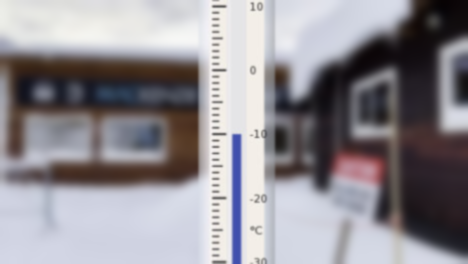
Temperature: value=-10 unit=°C
